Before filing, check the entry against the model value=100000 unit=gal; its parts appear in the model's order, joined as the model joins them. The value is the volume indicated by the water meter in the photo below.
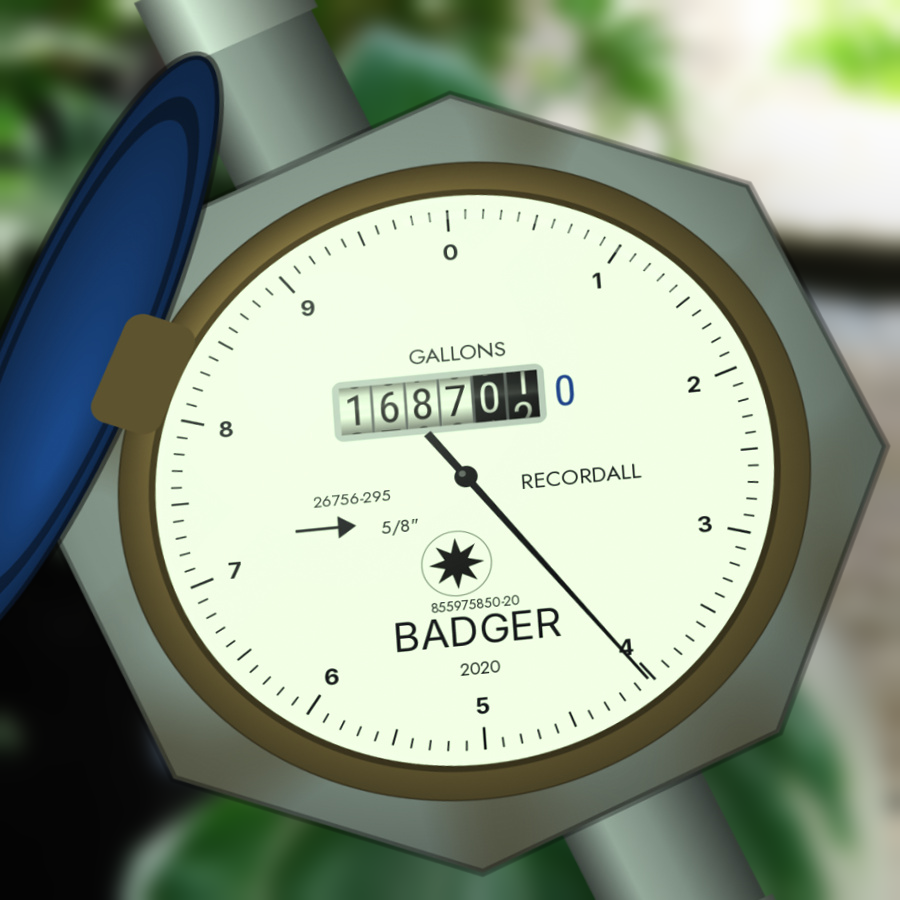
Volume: value=1687014.0 unit=gal
